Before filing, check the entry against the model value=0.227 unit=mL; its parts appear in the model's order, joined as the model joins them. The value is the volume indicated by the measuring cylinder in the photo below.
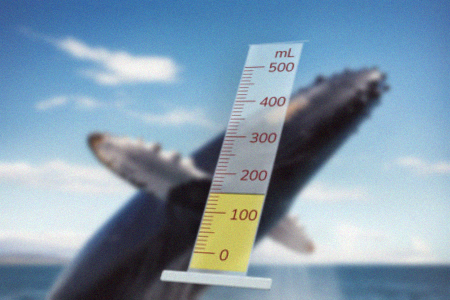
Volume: value=150 unit=mL
